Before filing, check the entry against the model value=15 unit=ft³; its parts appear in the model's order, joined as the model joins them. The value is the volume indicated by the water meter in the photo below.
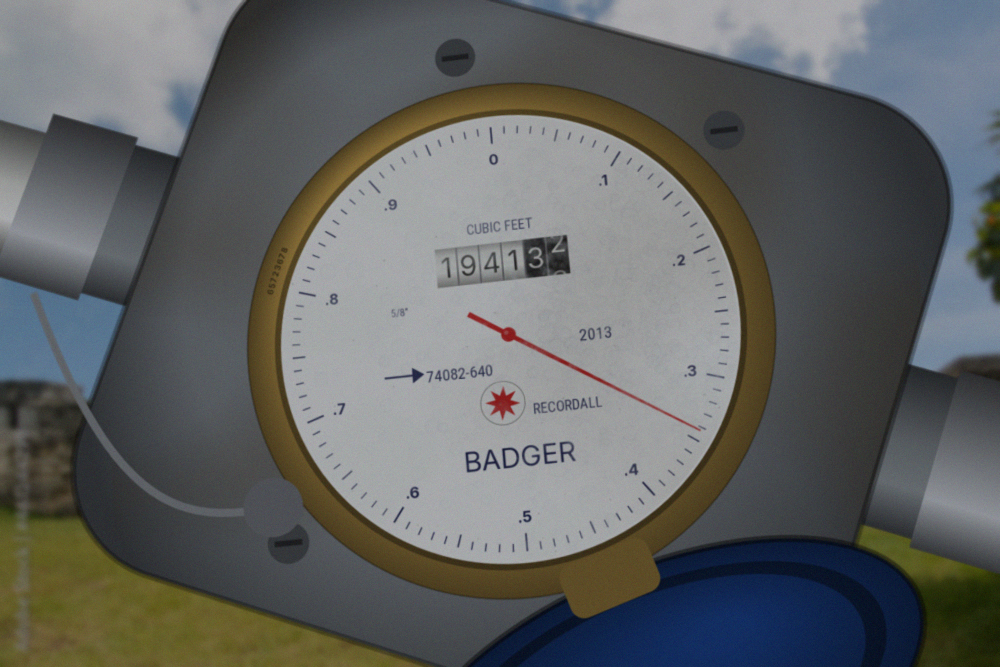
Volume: value=194132.34 unit=ft³
